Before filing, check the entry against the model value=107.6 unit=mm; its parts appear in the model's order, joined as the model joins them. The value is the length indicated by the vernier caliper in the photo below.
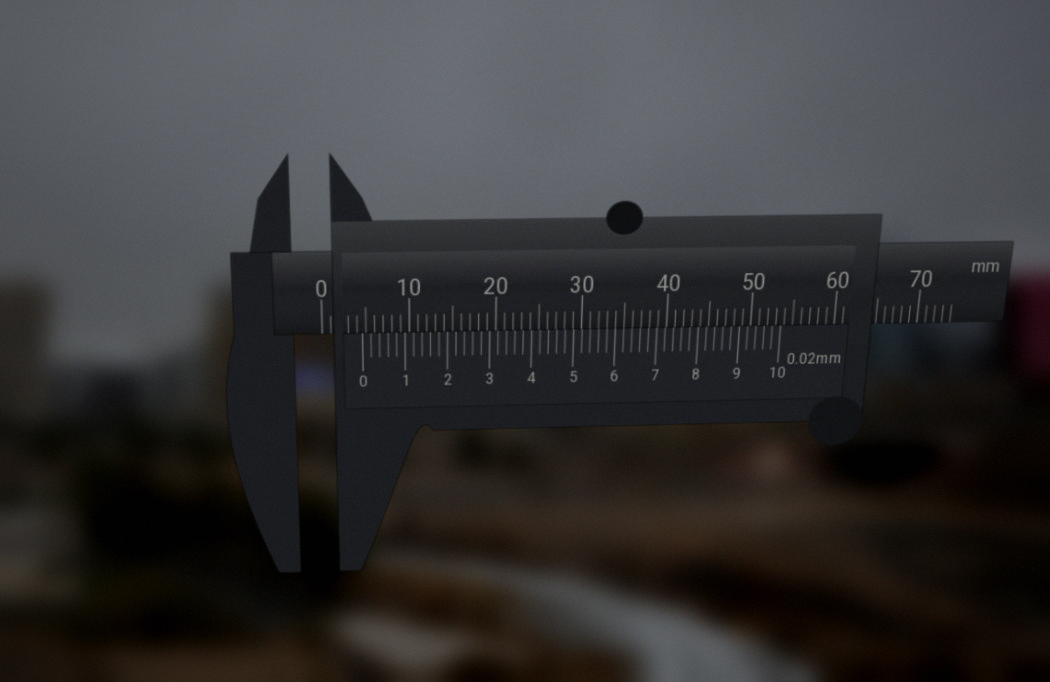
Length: value=4.6 unit=mm
